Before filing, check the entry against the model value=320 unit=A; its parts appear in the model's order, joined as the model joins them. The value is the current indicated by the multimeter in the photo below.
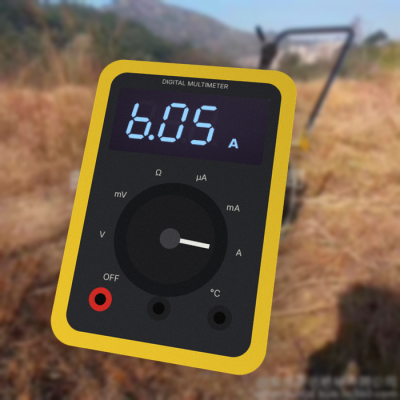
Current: value=6.05 unit=A
